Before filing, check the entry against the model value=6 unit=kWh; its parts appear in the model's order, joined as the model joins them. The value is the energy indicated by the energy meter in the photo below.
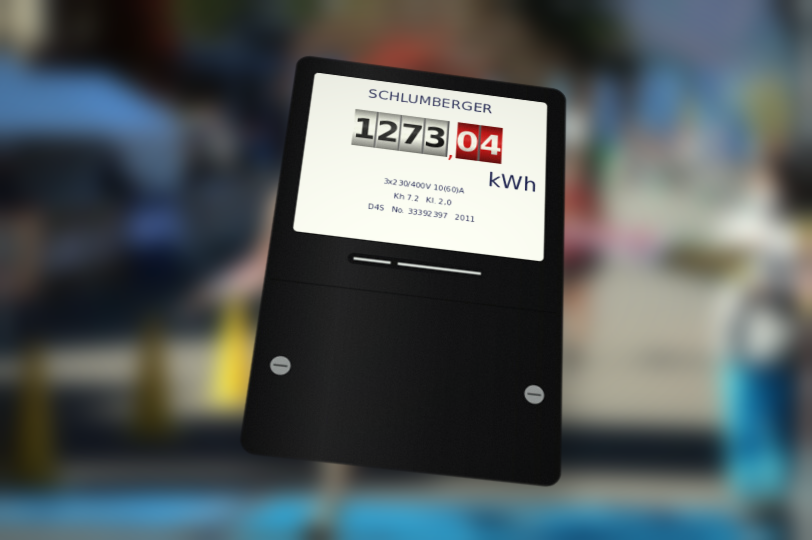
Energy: value=1273.04 unit=kWh
